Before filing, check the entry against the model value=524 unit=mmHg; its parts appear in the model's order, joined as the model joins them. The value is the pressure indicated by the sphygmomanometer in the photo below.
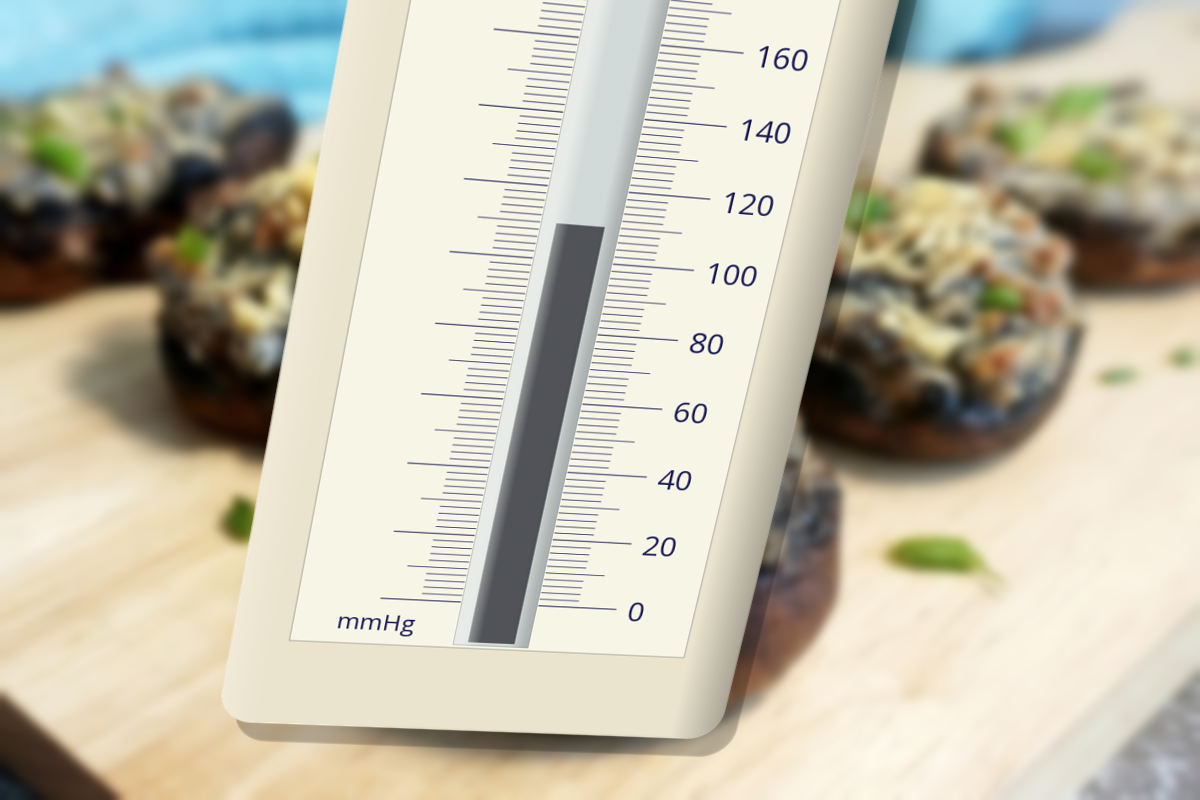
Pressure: value=110 unit=mmHg
